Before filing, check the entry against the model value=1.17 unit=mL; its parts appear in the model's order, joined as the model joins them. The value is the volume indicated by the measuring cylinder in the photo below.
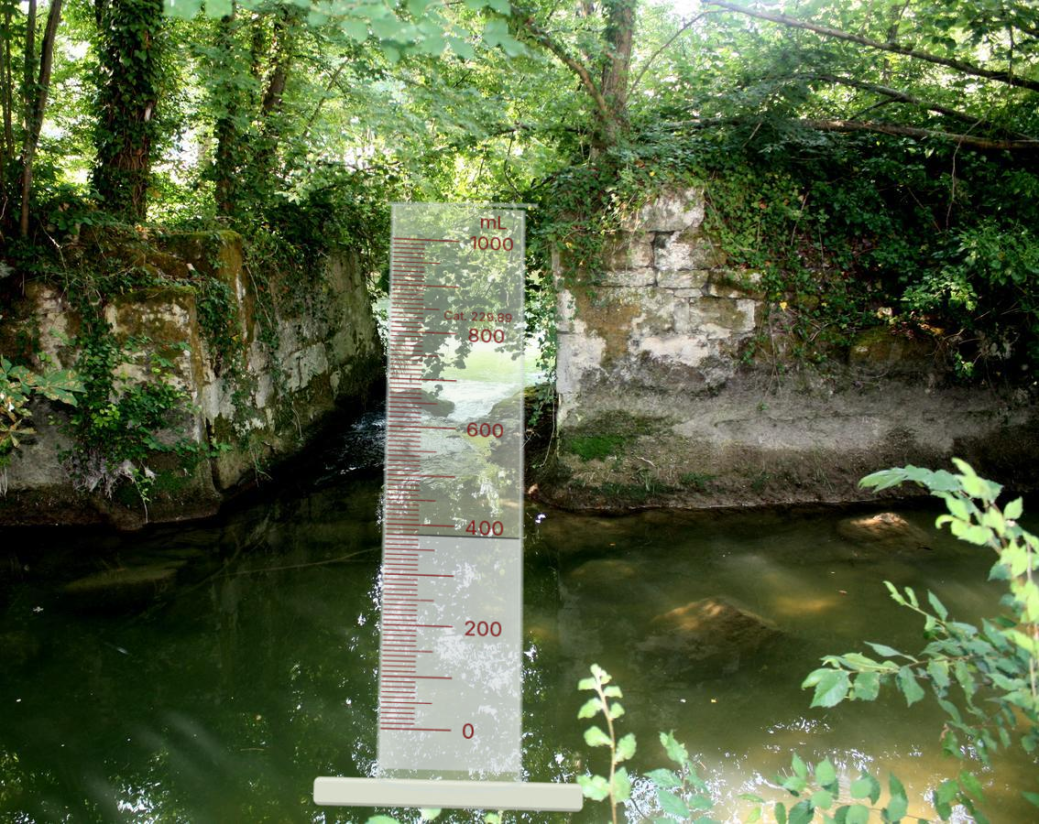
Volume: value=380 unit=mL
